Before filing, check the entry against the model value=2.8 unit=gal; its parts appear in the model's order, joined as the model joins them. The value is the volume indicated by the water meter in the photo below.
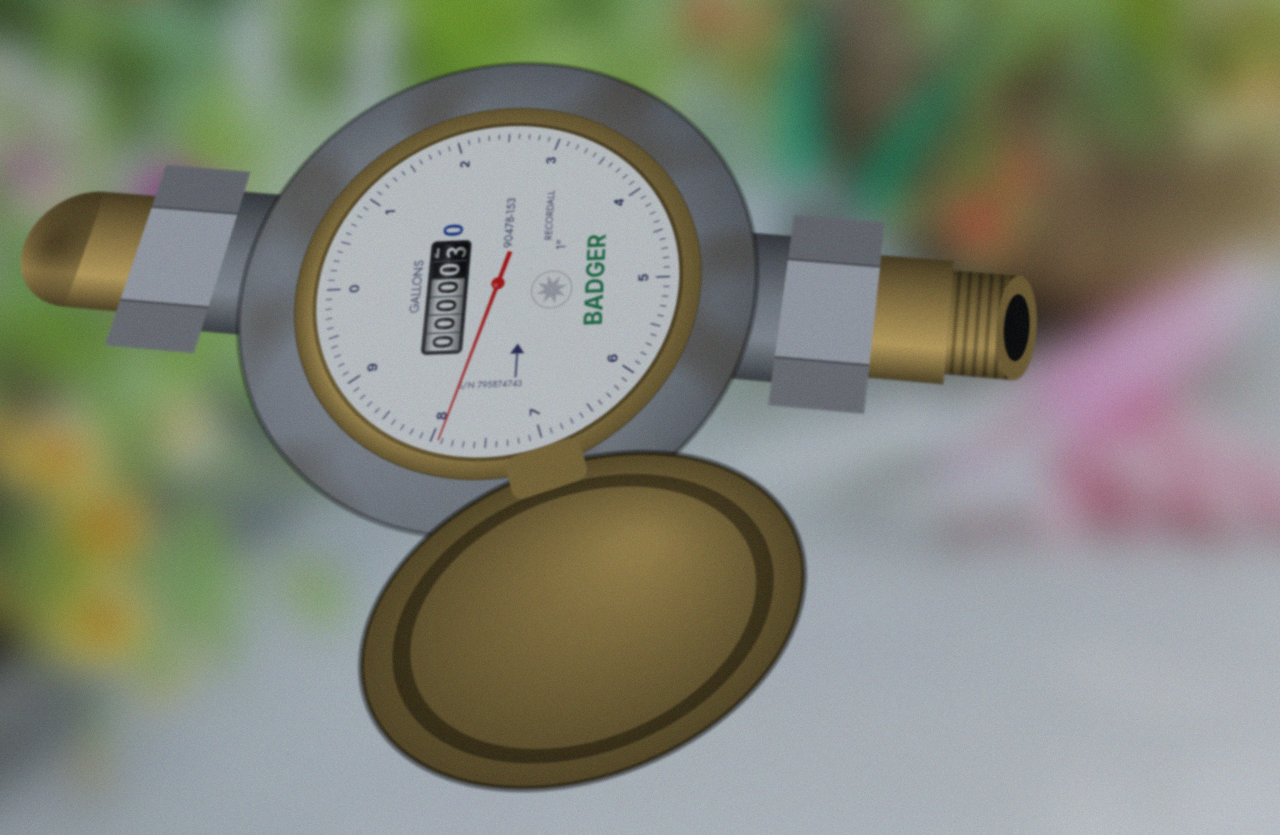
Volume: value=27.9 unit=gal
